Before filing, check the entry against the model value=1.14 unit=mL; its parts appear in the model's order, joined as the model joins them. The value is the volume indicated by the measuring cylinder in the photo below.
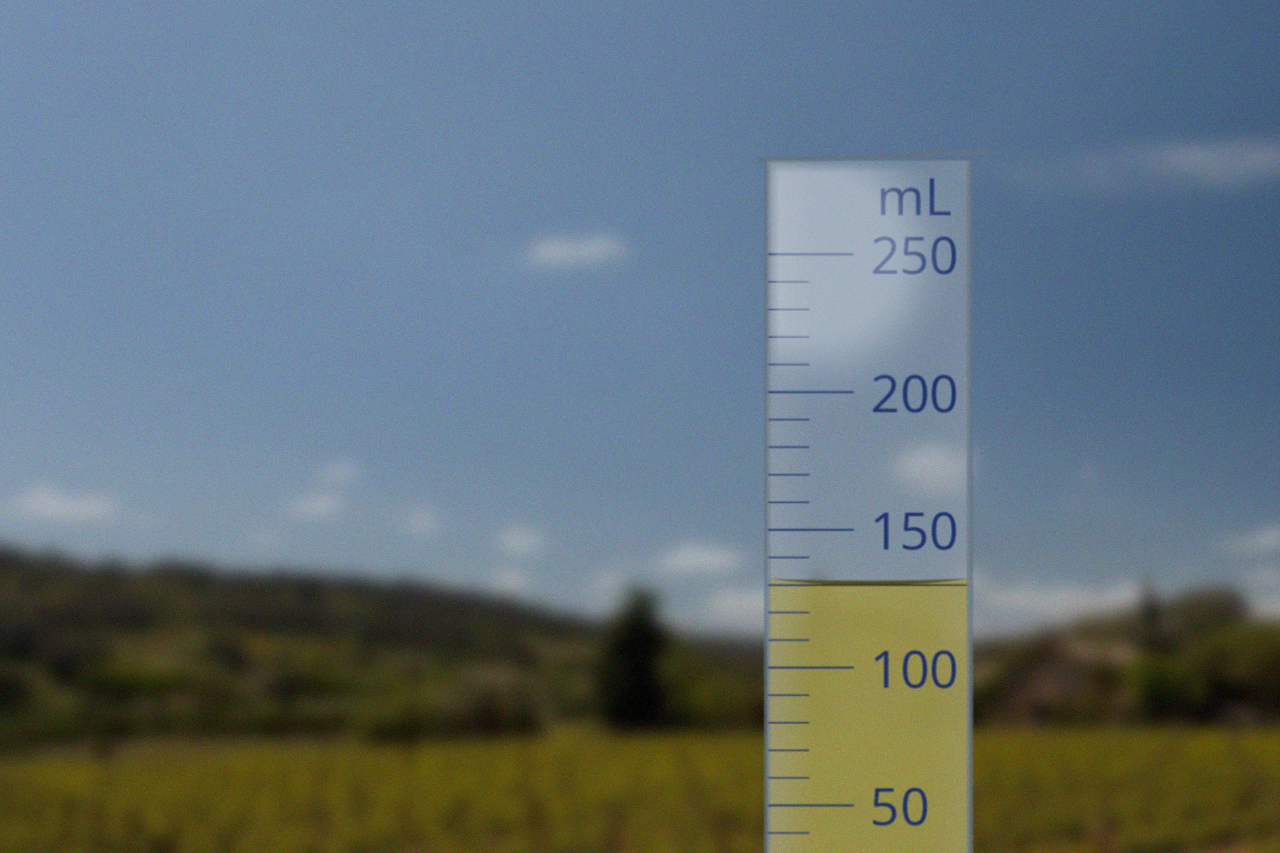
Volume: value=130 unit=mL
